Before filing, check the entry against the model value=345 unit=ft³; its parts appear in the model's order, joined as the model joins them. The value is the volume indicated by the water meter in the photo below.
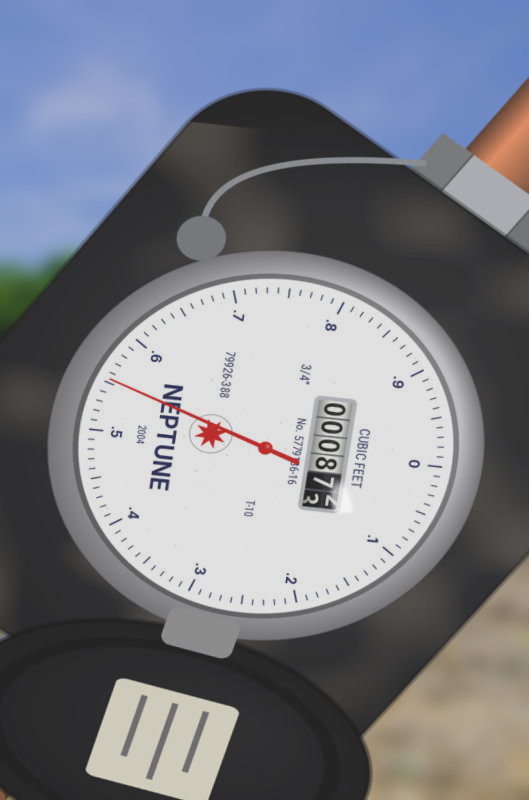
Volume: value=872.55 unit=ft³
